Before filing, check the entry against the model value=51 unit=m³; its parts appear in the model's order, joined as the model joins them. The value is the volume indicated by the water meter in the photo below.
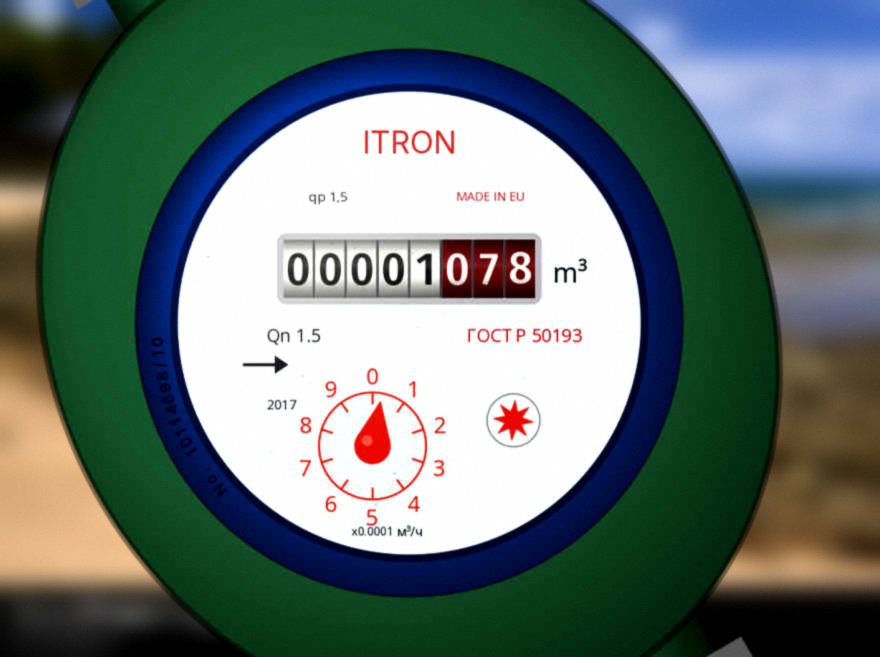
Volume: value=1.0780 unit=m³
